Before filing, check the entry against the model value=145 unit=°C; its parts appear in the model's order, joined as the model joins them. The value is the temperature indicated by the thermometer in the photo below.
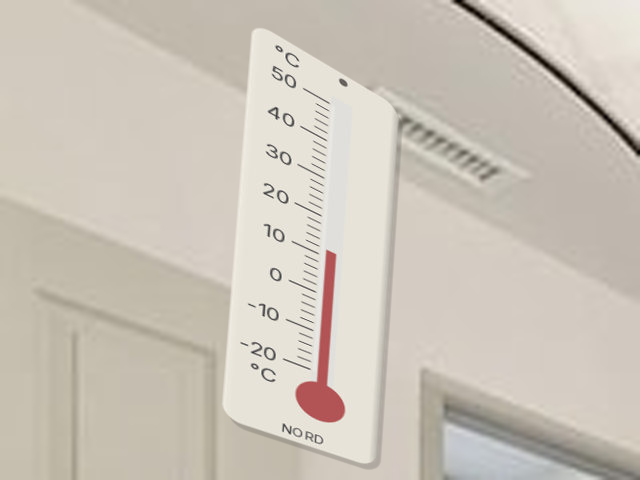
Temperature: value=12 unit=°C
